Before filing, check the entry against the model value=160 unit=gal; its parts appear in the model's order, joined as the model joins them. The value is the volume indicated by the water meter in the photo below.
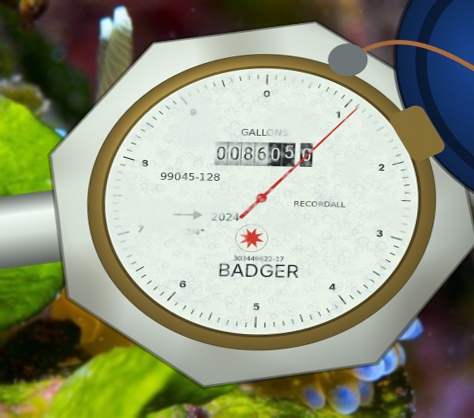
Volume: value=86051.1 unit=gal
